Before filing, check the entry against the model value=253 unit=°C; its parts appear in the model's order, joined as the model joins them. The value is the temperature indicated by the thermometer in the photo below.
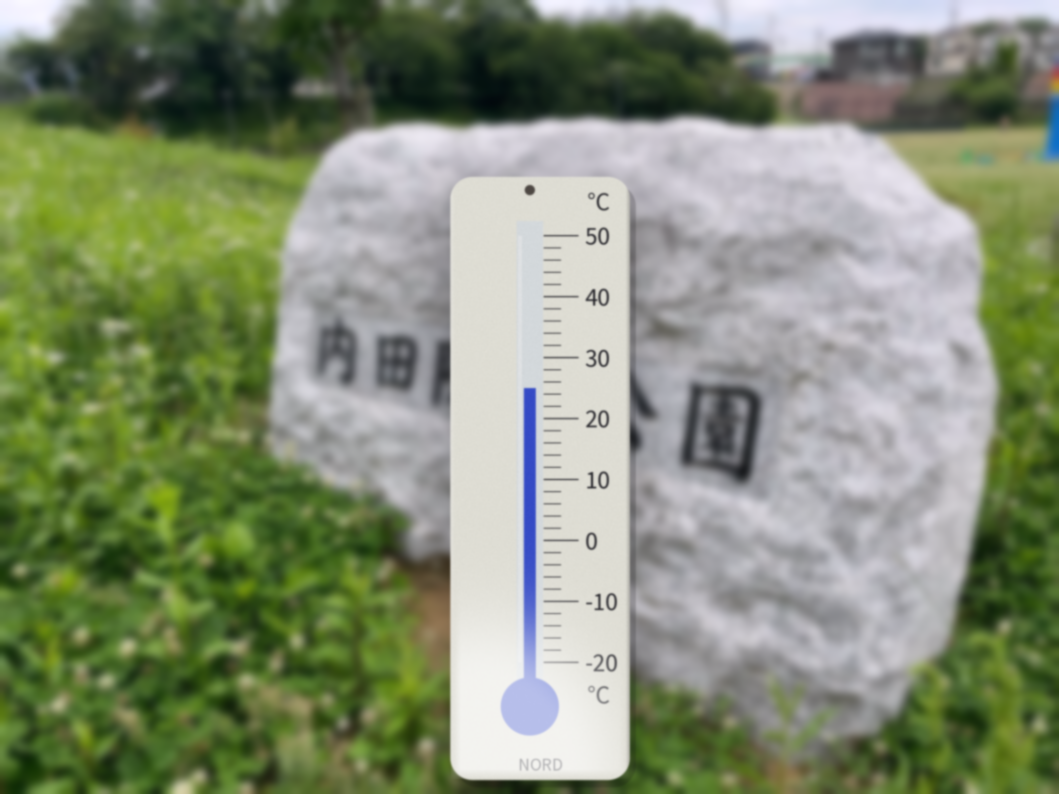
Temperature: value=25 unit=°C
